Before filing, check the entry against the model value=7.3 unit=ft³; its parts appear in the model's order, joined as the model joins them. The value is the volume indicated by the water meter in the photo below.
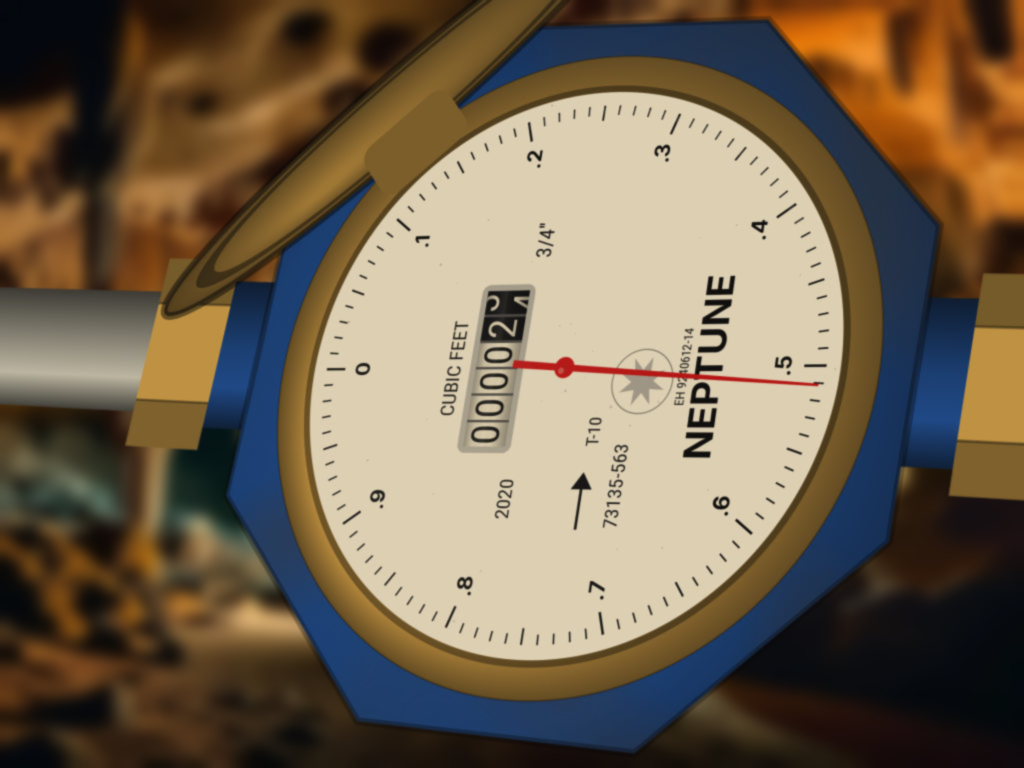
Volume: value=23.51 unit=ft³
